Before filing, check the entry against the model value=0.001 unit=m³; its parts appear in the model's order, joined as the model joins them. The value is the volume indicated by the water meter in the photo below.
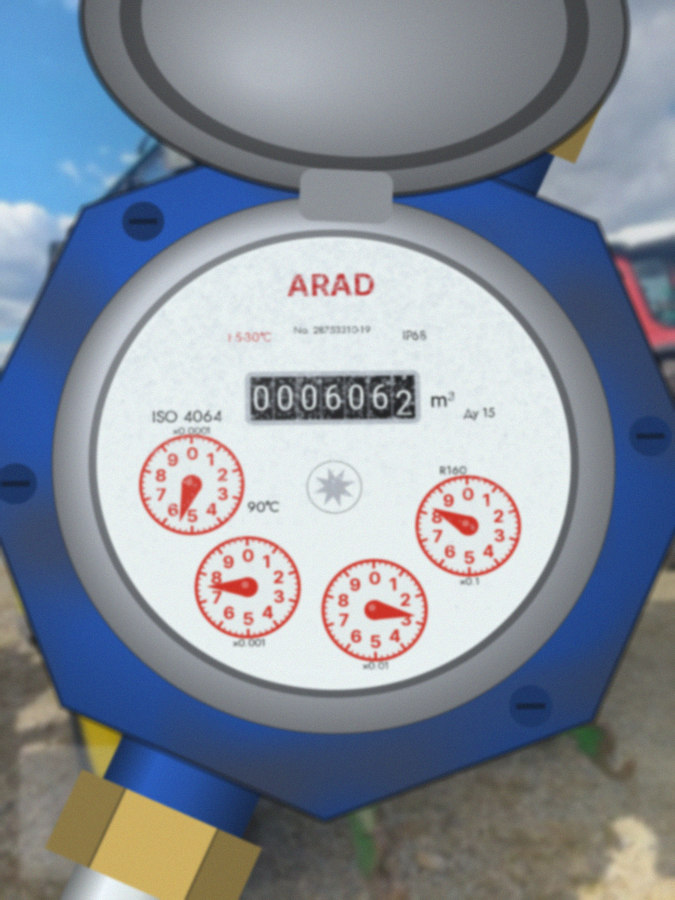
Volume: value=6061.8275 unit=m³
